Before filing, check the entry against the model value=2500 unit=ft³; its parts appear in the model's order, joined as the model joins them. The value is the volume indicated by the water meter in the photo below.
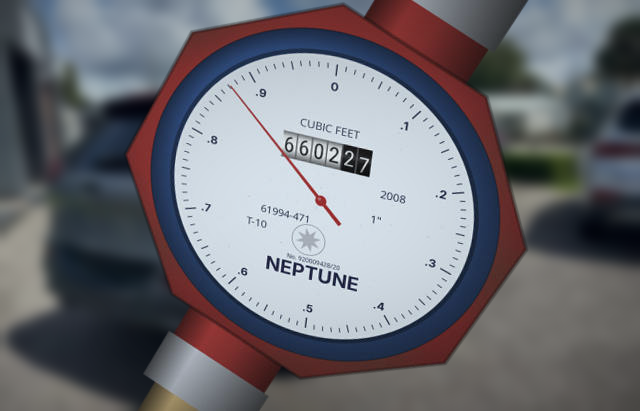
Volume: value=660226.87 unit=ft³
